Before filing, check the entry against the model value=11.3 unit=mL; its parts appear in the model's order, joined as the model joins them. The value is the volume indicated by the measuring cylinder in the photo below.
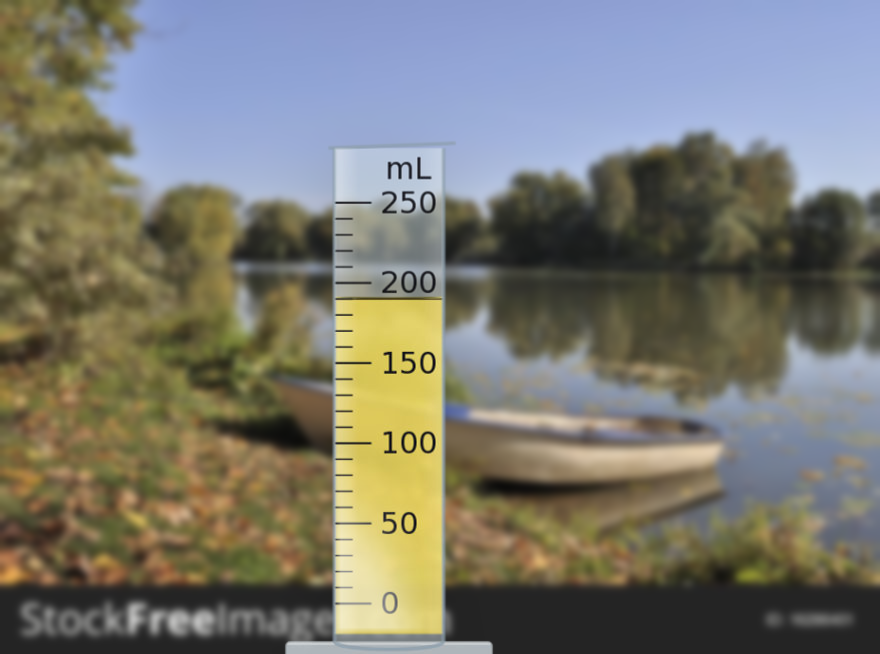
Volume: value=190 unit=mL
